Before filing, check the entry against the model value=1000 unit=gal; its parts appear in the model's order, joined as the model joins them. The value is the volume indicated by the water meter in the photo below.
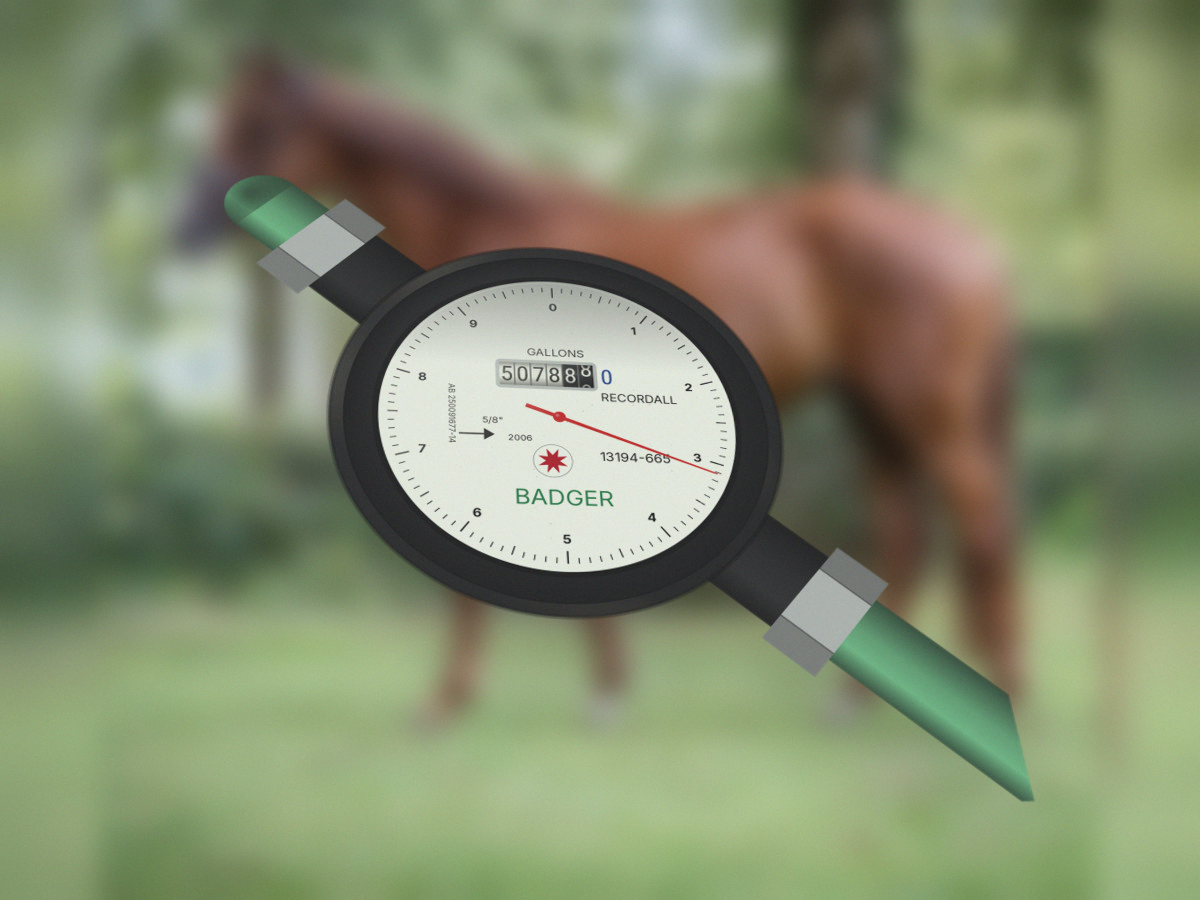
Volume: value=5078883.1 unit=gal
